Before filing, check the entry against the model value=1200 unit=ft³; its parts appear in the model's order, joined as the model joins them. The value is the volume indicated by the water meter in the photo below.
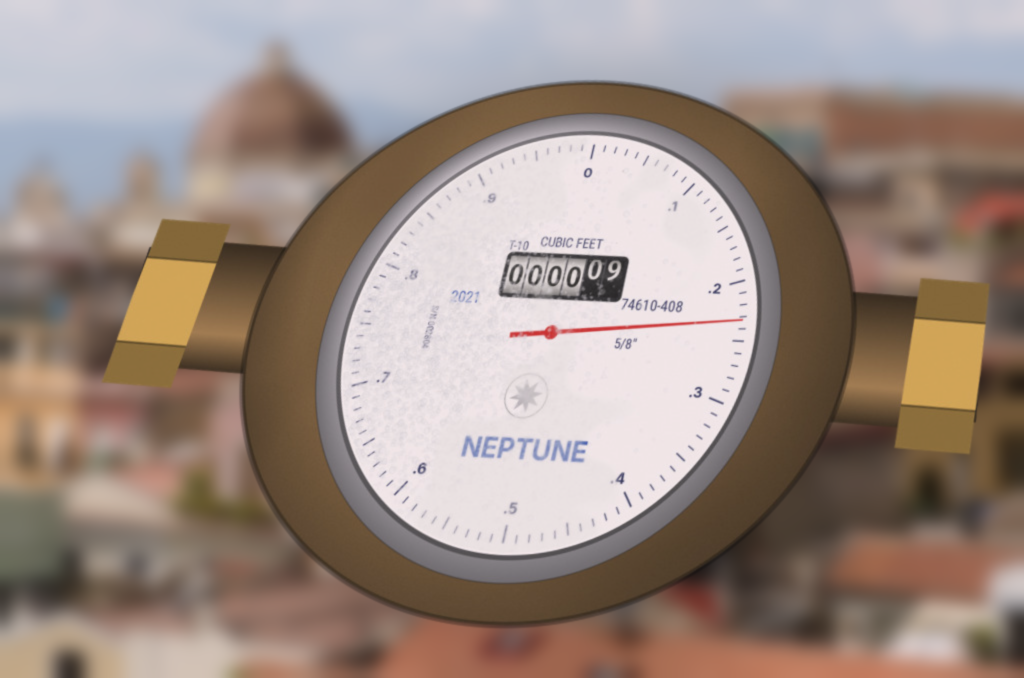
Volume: value=9.23 unit=ft³
